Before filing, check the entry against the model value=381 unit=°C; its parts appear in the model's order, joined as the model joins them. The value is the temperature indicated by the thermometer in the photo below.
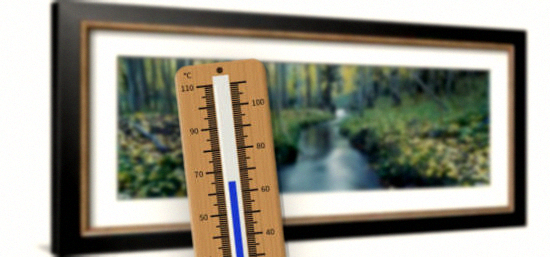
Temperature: value=65 unit=°C
